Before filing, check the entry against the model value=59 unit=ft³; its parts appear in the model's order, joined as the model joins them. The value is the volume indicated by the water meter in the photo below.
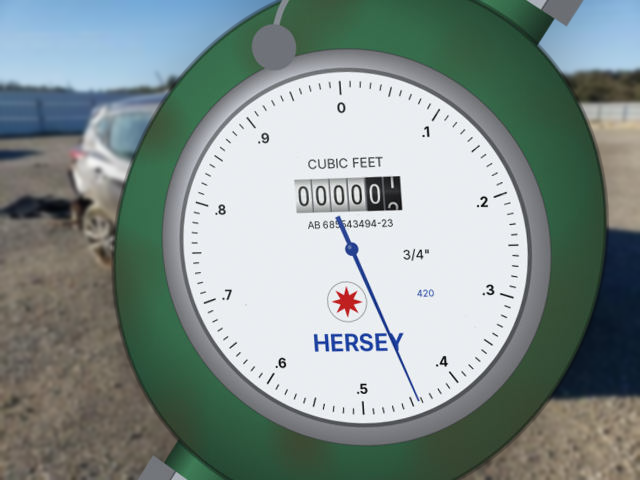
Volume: value=1.44 unit=ft³
